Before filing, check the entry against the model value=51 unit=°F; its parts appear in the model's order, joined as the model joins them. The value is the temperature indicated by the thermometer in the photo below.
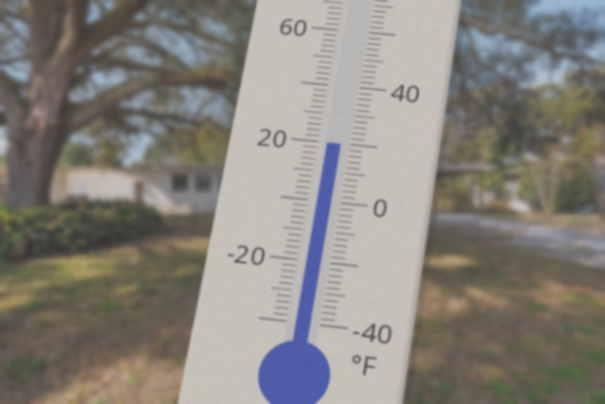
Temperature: value=20 unit=°F
